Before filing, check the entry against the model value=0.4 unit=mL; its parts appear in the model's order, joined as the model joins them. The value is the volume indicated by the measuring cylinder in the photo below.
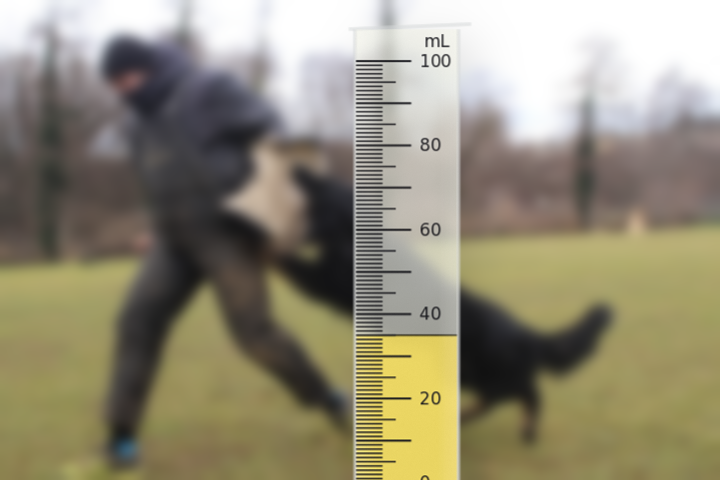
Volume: value=35 unit=mL
